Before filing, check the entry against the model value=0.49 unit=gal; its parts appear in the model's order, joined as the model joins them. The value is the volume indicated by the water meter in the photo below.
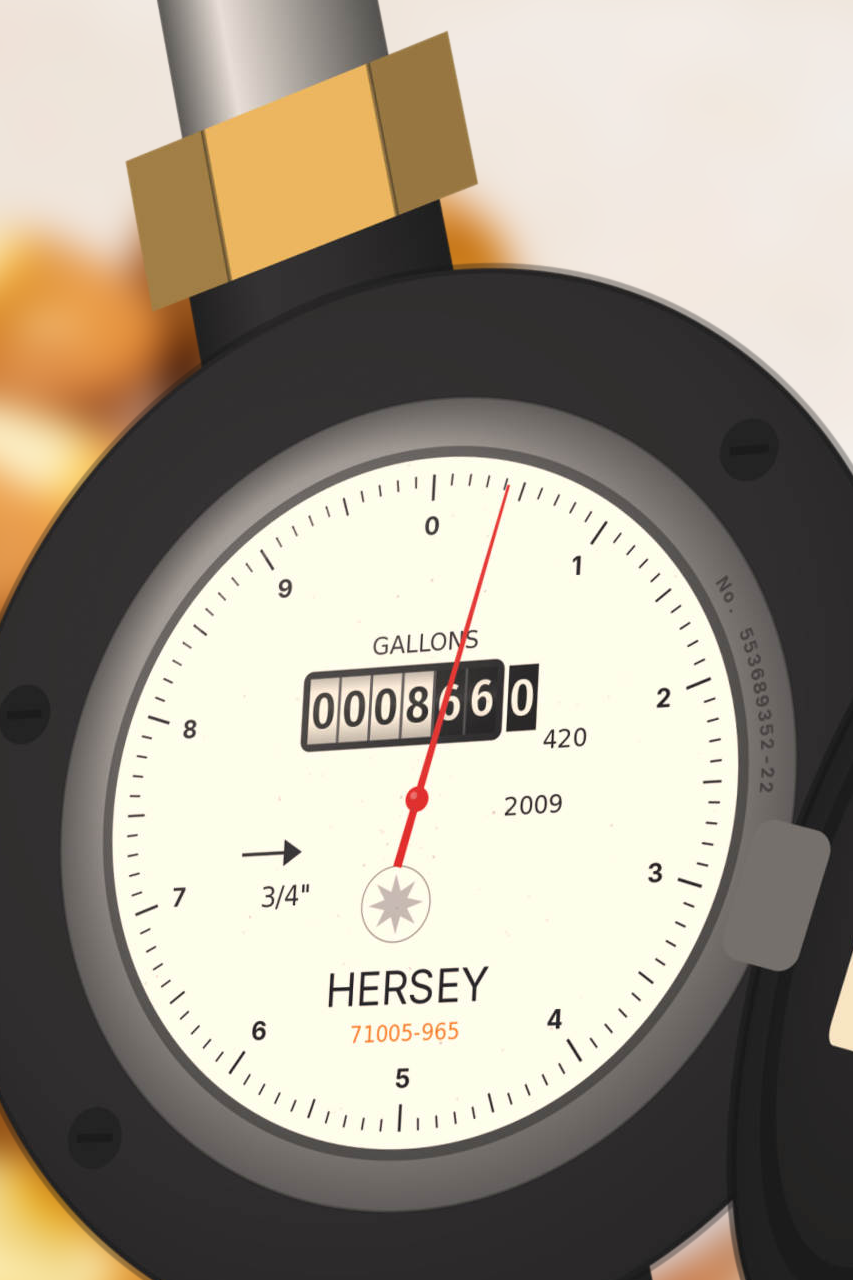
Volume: value=8660.4 unit=gal
